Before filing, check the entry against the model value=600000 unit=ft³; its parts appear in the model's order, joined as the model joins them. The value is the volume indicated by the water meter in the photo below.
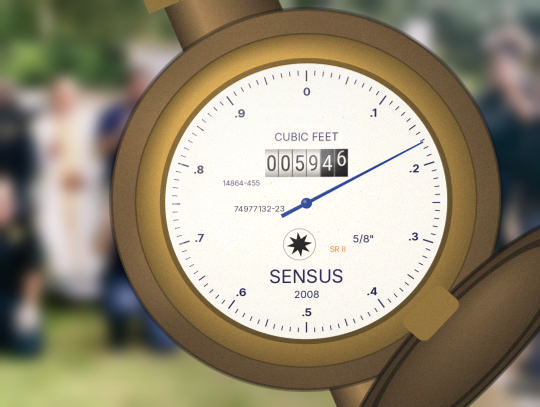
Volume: value=5946.17 unit=ft³
